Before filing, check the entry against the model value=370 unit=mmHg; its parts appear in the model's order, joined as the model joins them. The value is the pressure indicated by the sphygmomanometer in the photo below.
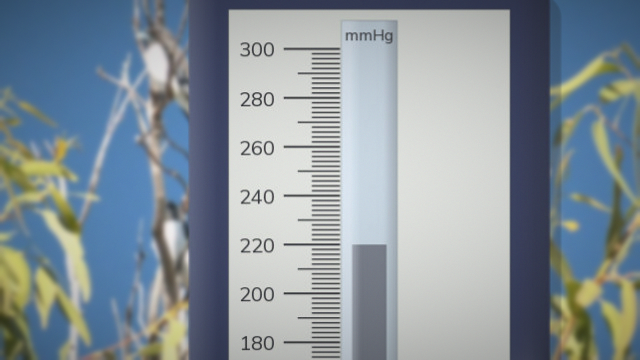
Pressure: value=220 unit=mmHg
